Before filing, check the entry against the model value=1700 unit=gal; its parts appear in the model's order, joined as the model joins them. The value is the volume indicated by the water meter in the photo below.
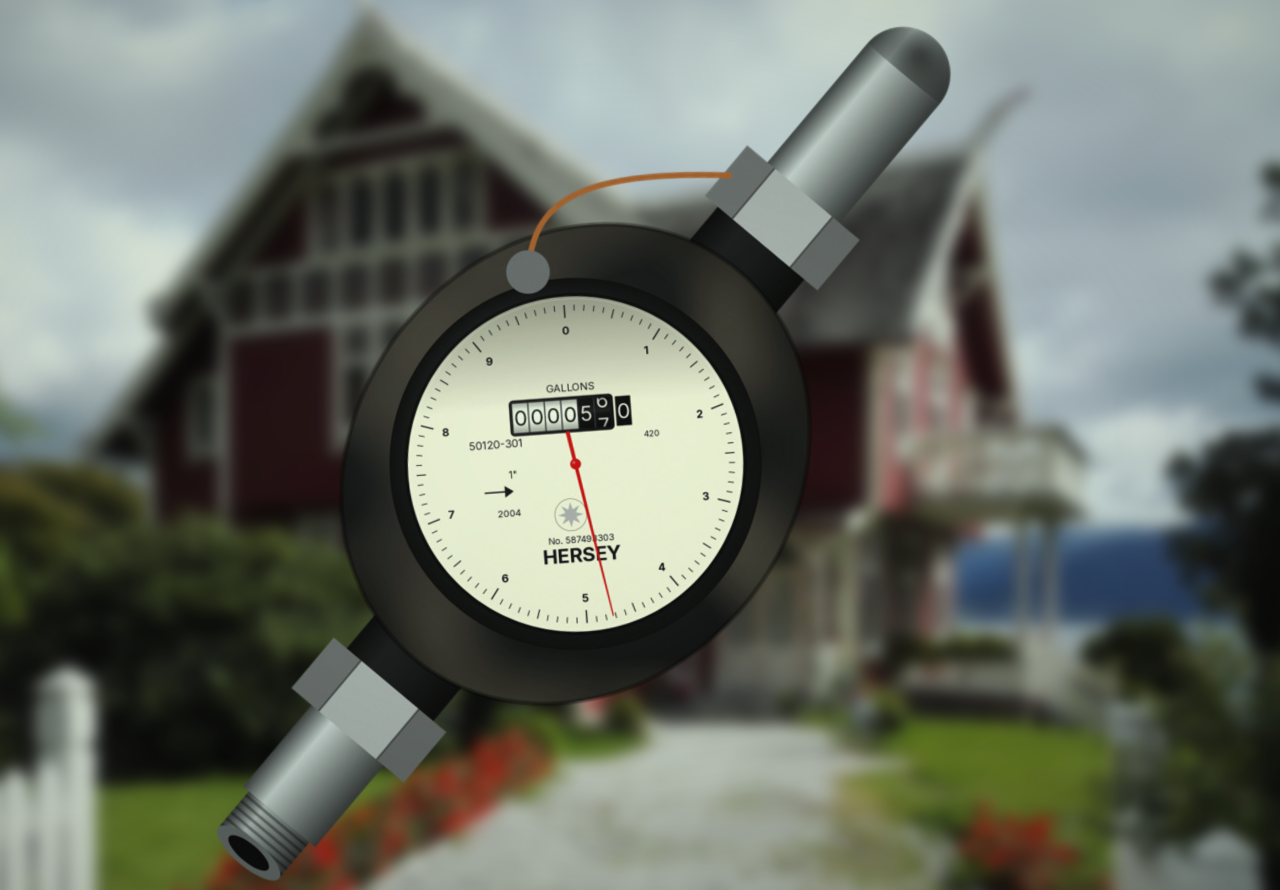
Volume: value=564.7 unit=gal
